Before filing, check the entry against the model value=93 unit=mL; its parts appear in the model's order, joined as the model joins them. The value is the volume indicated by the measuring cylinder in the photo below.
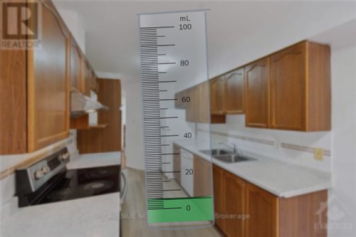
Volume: value=5 unit=mL
